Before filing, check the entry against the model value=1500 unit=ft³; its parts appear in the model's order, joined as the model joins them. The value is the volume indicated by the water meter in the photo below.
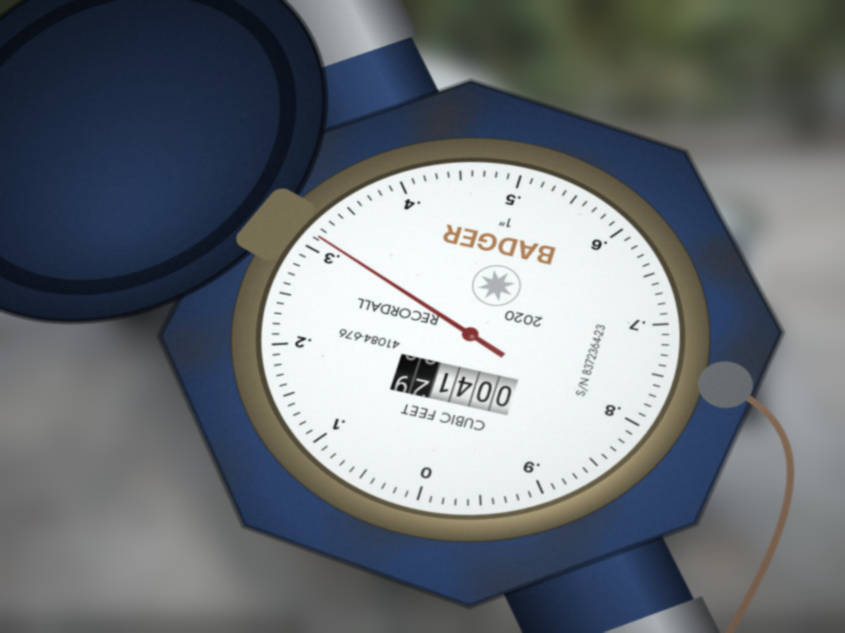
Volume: value=4129.31 unit=ft³
